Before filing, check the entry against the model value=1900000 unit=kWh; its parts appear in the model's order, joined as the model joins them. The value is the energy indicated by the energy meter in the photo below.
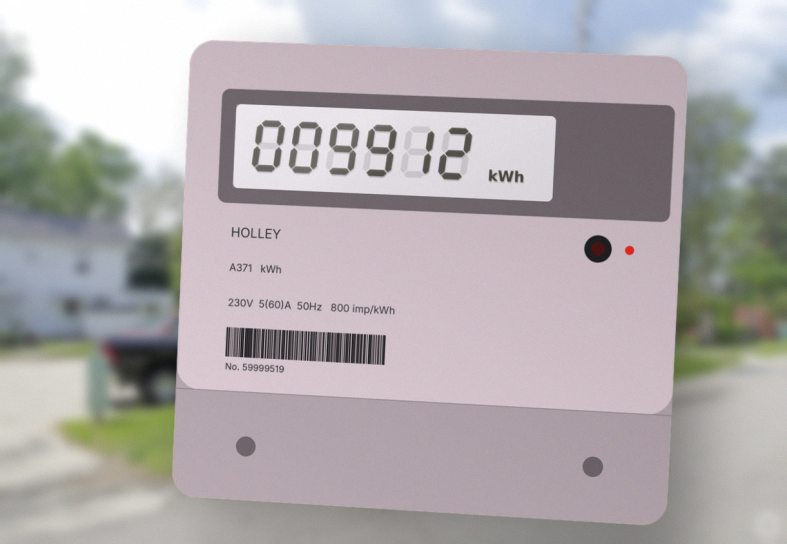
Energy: value=9912 unit=kWh
